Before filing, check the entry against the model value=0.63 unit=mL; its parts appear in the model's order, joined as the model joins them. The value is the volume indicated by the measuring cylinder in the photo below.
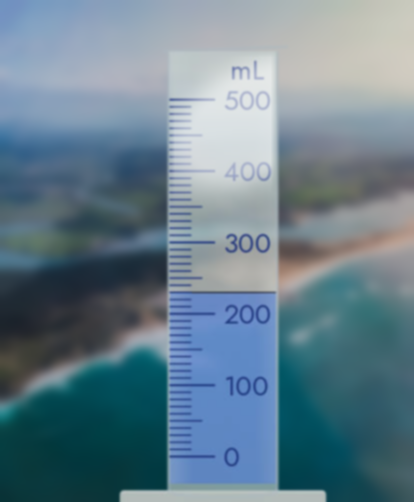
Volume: value=230 unit=mL
